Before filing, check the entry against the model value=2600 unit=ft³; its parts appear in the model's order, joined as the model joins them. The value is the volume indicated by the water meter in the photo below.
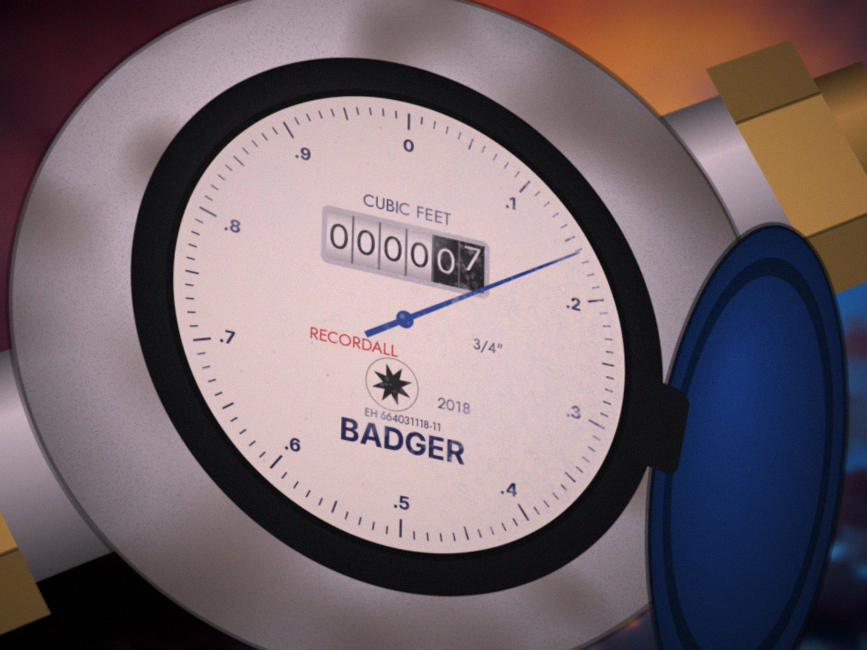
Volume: value=7.16 unit=ft³
